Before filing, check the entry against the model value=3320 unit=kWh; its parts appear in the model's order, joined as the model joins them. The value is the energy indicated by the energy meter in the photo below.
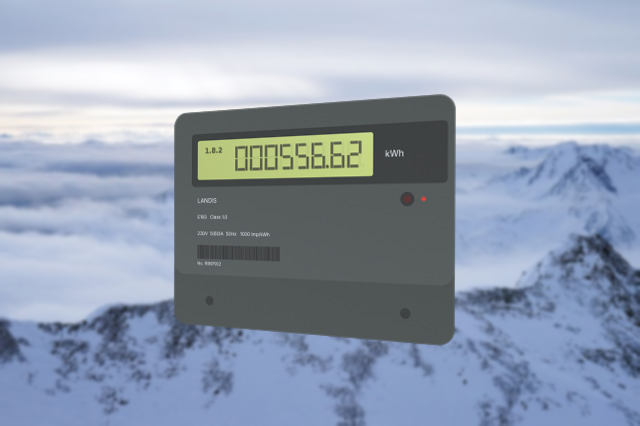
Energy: value=556.62 unit=kWh
